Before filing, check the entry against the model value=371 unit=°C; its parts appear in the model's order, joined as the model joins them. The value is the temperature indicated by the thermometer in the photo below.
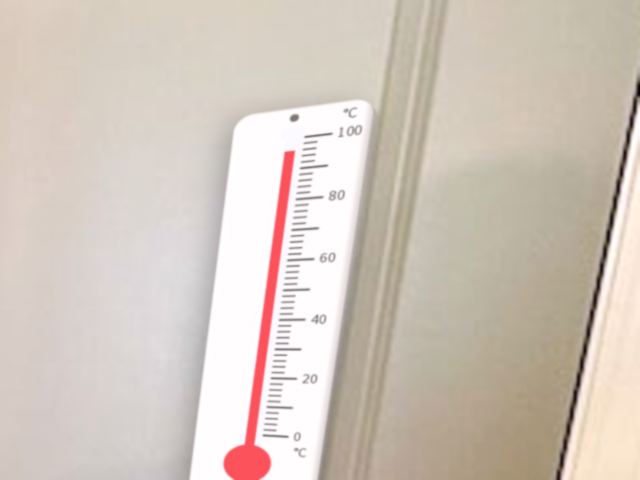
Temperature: value=96 unit=°C
